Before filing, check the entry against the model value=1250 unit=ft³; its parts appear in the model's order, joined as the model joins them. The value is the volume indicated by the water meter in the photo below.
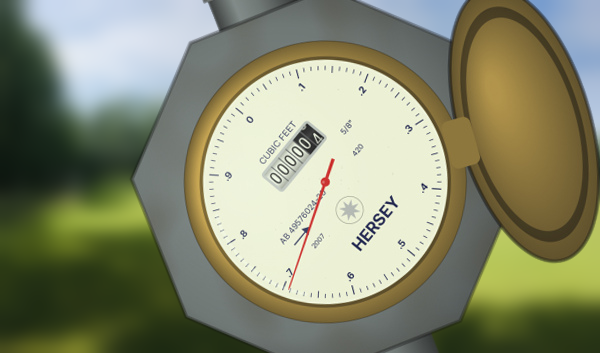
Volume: value=3.69 unit=ft³
